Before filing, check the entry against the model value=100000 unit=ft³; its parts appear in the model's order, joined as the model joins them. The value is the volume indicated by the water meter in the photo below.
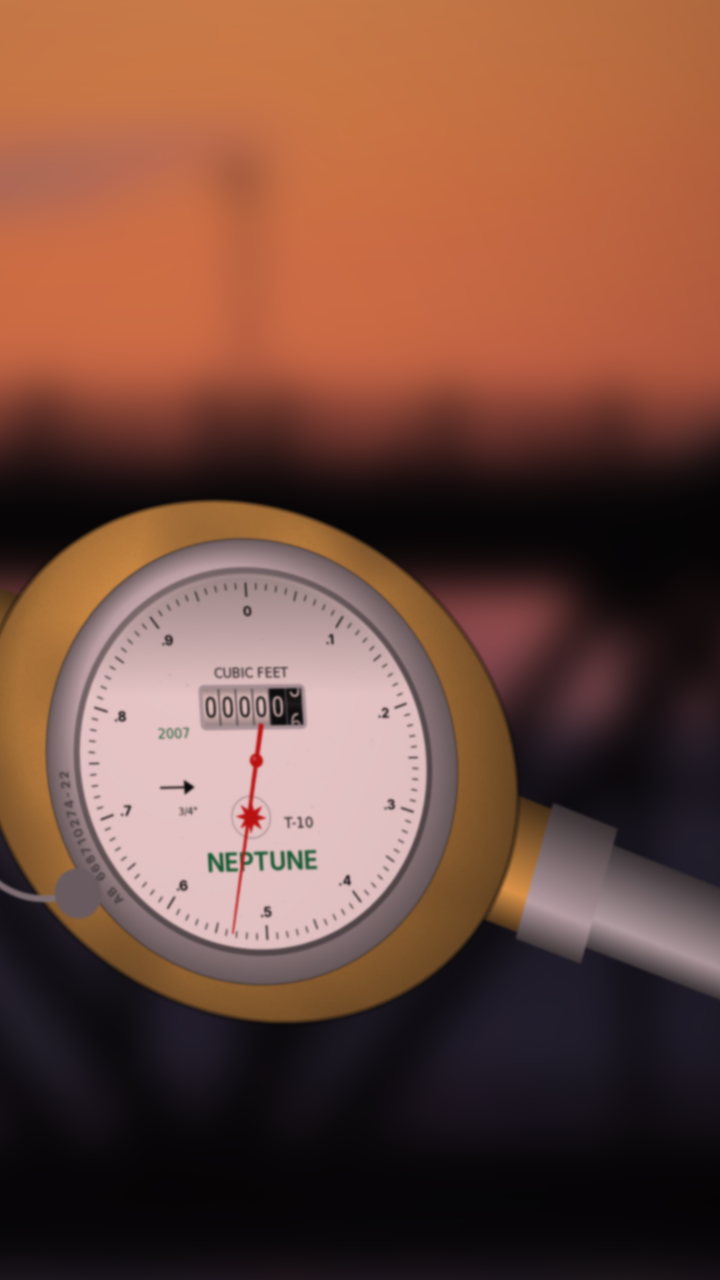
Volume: value=5.53 unit=ft³
